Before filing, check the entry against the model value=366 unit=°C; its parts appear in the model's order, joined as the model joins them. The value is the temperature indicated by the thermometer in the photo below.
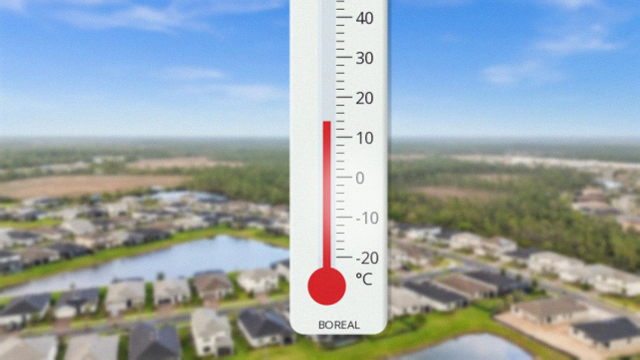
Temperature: value=14 unit=°C
